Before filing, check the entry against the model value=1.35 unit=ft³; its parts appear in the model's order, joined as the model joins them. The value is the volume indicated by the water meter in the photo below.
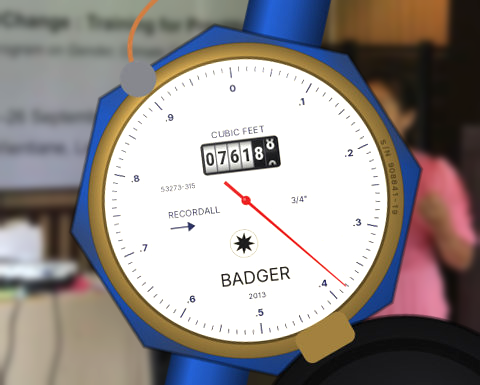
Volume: value=76188.38 unit=ft³
